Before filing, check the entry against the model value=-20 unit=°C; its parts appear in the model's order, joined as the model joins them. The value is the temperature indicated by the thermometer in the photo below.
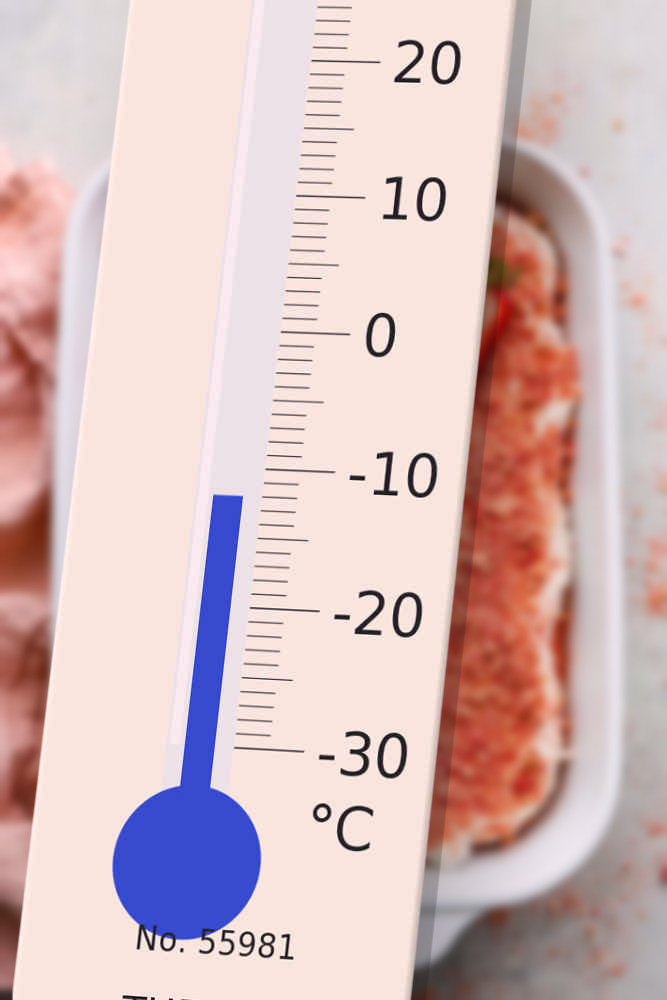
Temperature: value=-12 unit=°C
